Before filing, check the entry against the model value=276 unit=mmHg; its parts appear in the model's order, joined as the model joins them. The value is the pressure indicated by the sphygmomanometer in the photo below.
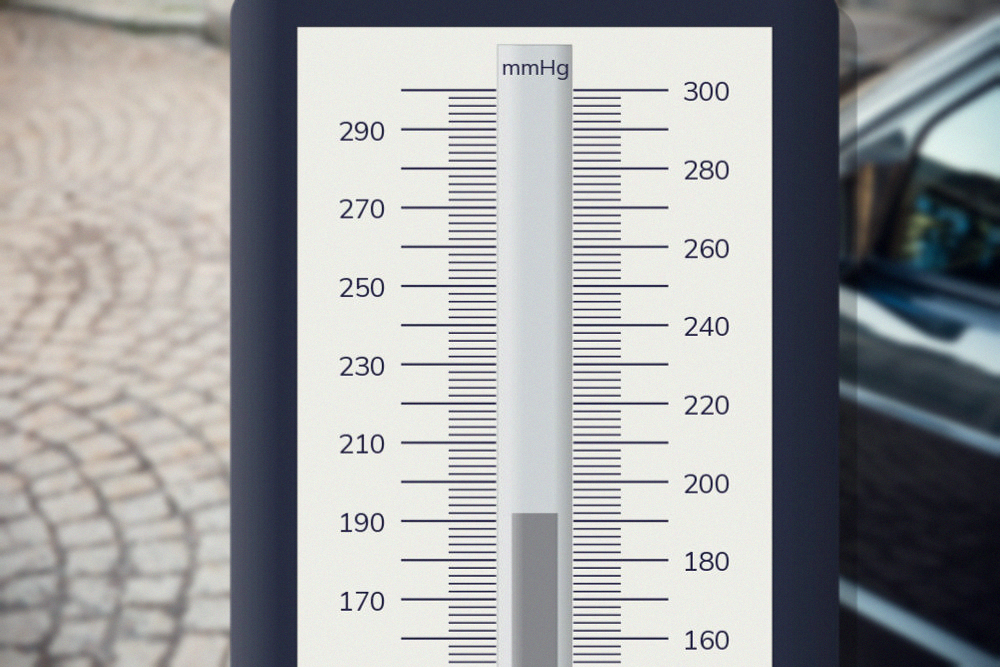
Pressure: value=192 unit=mmHg
